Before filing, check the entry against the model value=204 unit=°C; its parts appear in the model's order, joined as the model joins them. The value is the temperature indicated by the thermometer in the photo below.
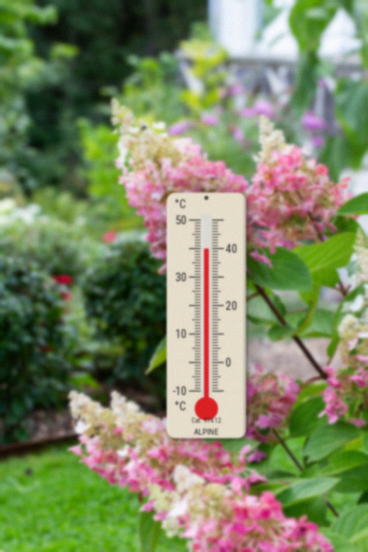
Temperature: value=40 unit=°C
